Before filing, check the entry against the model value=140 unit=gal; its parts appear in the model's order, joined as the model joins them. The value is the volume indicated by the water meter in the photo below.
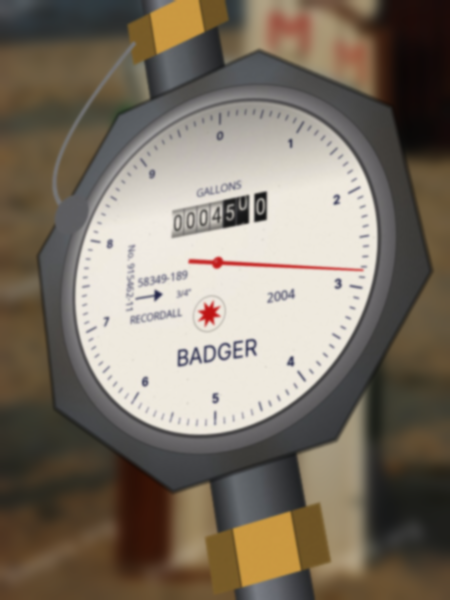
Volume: value=4502.8 unit=gal
